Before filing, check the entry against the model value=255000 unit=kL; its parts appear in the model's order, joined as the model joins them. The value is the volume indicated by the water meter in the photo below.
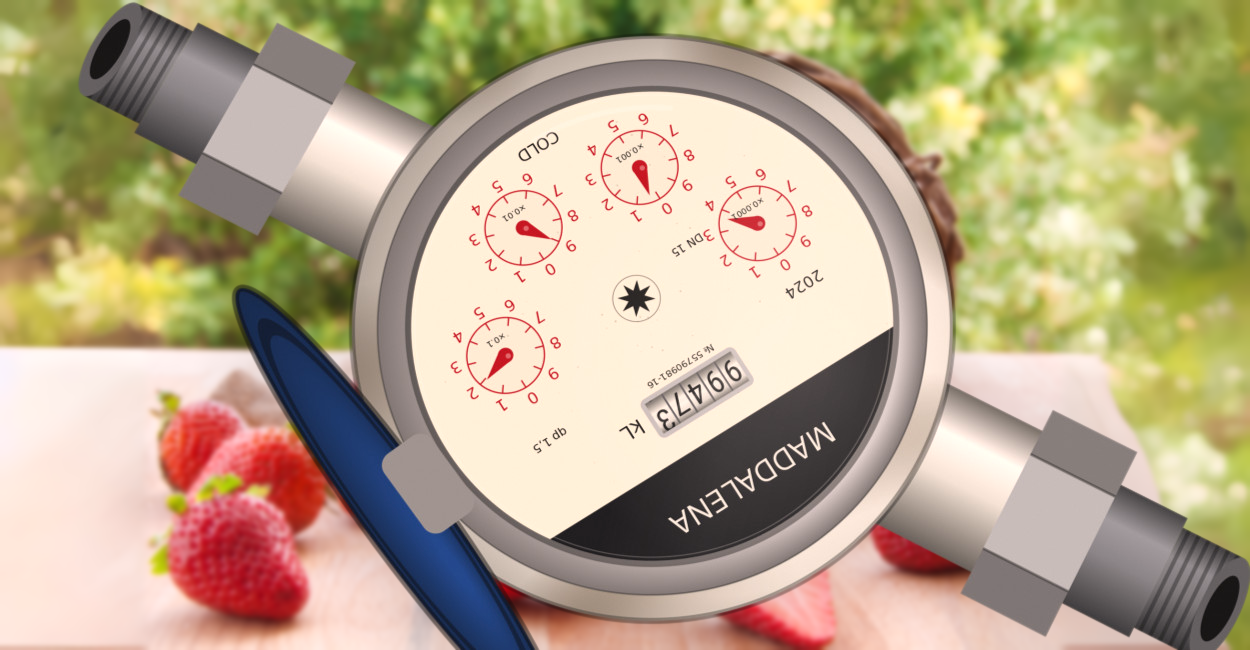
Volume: value=99473.1903 unit=kL
